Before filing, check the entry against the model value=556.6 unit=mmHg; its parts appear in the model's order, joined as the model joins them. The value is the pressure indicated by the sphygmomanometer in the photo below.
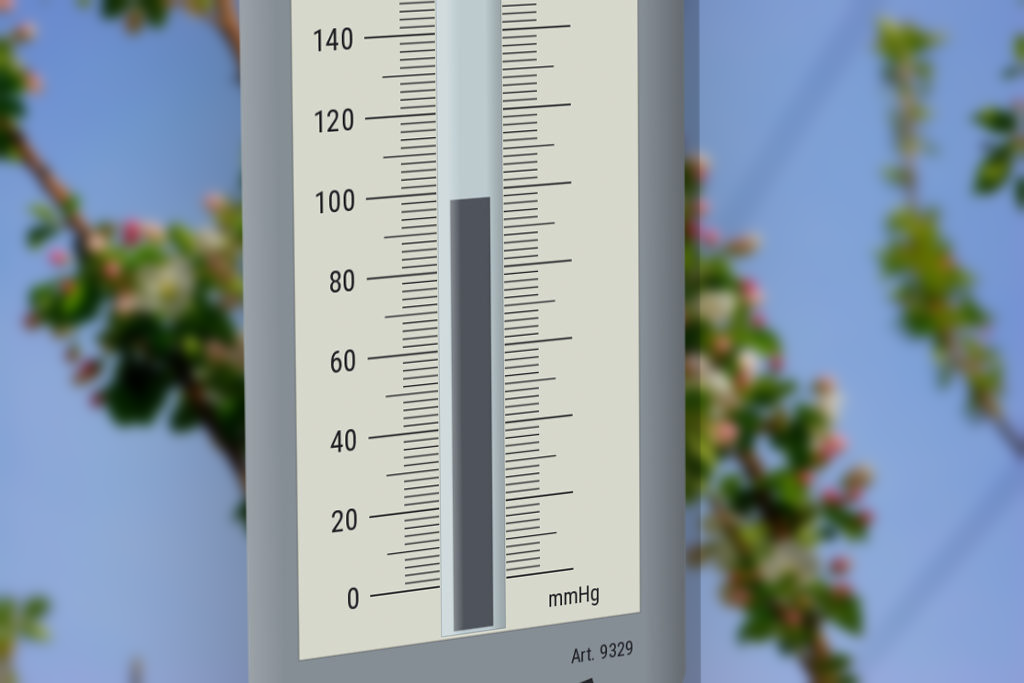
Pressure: value=98 unit=mmHg
